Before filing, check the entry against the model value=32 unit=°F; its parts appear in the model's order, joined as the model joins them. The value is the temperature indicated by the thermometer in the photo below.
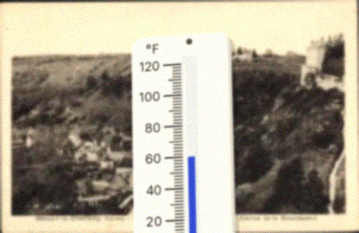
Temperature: value=60 unit=°F
